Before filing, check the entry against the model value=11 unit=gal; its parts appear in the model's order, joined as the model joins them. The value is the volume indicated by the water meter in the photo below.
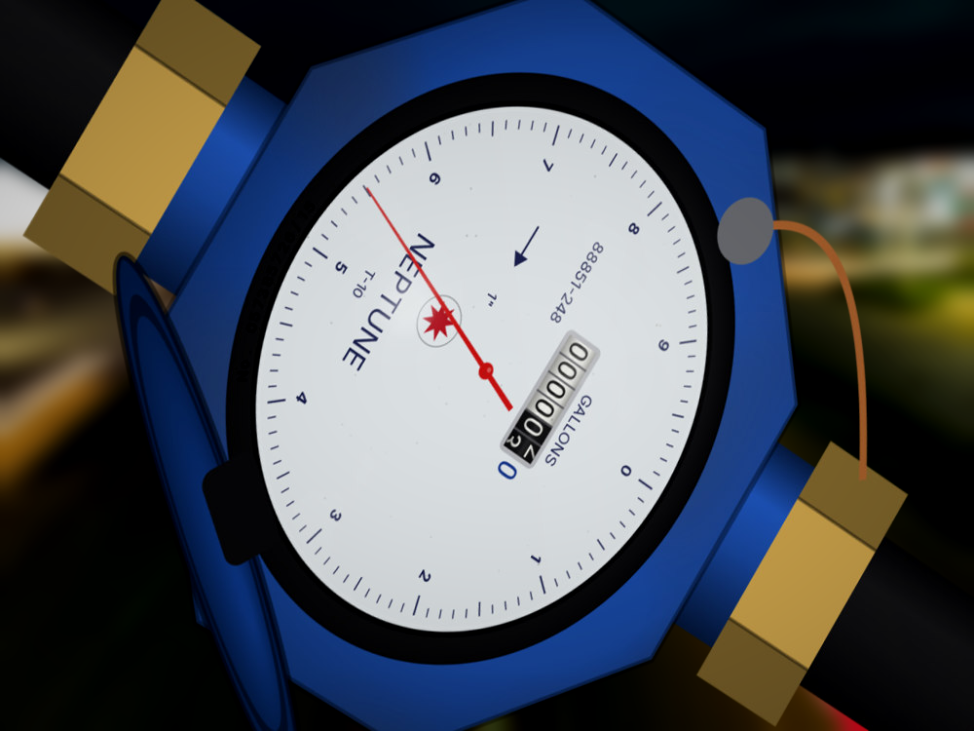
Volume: value=25.5 unit=gal
